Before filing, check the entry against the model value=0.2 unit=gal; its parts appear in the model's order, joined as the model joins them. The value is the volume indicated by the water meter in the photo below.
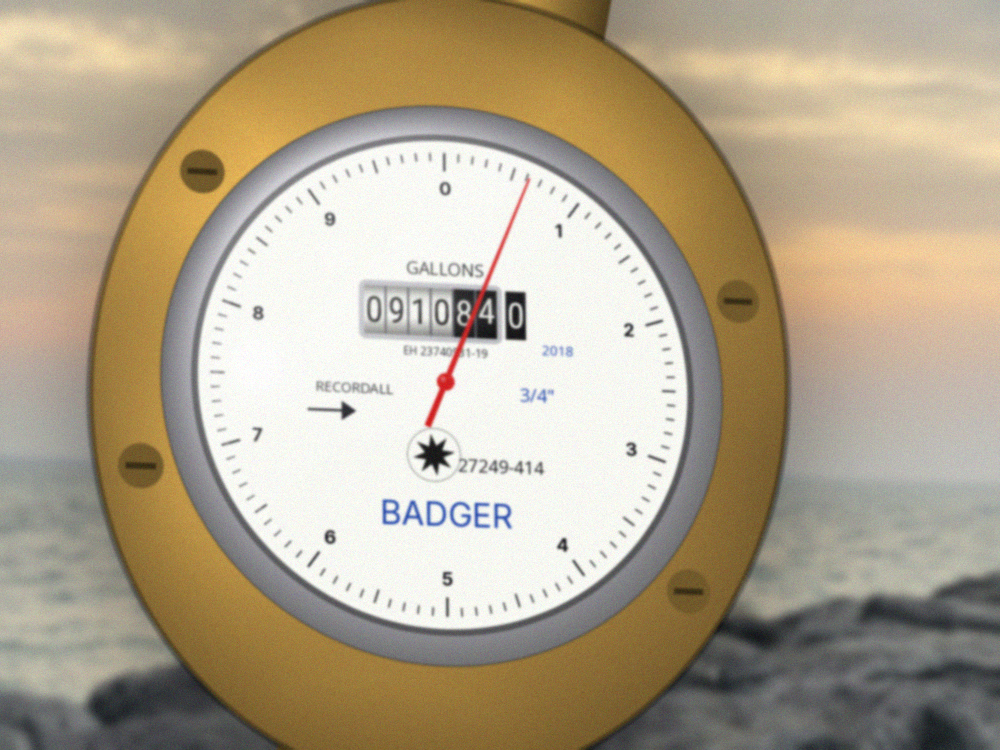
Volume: value=910840.6 unit=gal
